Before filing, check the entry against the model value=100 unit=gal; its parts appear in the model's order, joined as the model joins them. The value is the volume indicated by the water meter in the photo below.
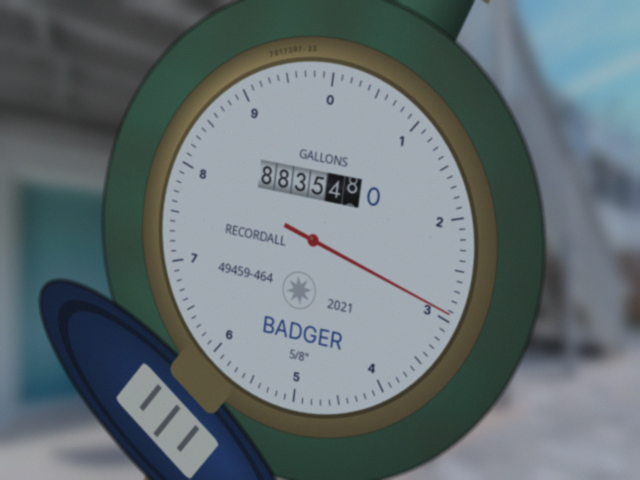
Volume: value=8835482.9 unit=gal
